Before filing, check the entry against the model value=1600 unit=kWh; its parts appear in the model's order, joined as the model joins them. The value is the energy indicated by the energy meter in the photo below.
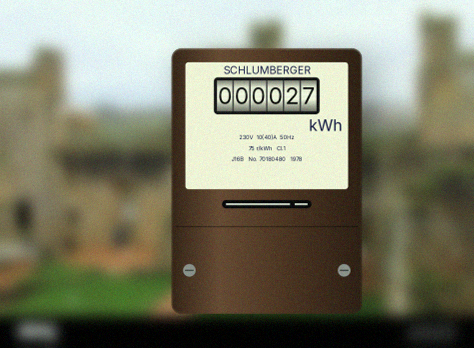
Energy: value=27 unit=kWh
